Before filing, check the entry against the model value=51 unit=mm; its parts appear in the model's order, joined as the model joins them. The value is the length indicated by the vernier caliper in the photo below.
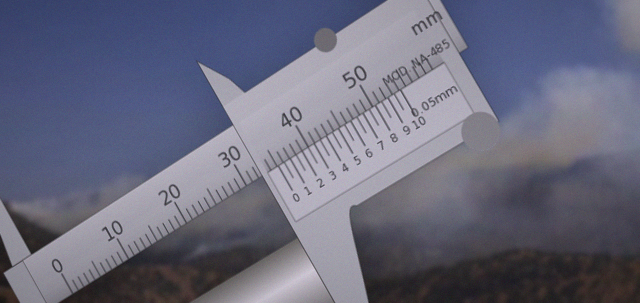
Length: value=35.2 unit=mm
